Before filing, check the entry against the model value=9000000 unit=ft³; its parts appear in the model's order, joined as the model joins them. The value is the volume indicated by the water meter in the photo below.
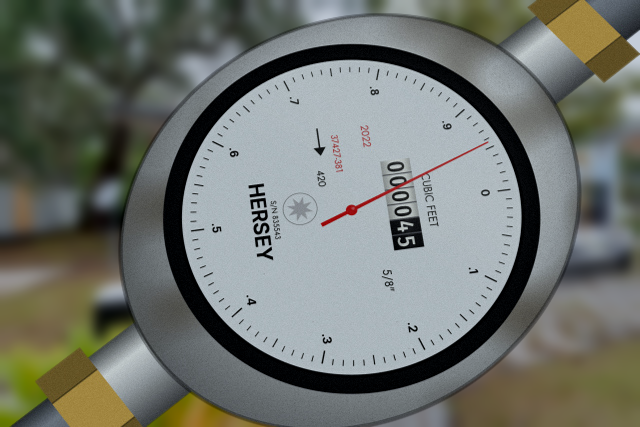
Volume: value=44.94 unit=ft³
